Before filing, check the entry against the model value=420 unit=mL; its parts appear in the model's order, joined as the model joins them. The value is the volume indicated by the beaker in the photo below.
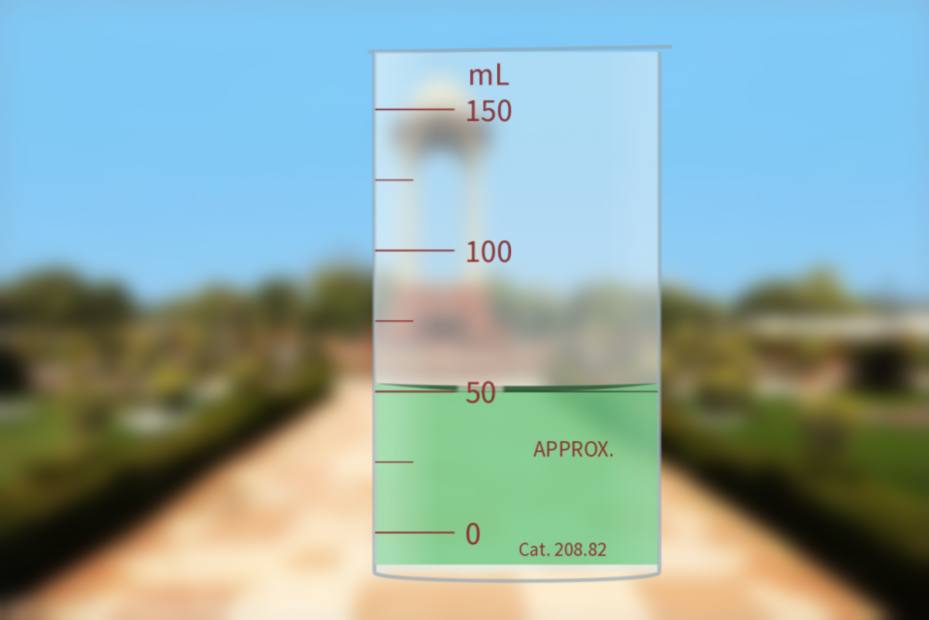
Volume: value=50 unit=mL
